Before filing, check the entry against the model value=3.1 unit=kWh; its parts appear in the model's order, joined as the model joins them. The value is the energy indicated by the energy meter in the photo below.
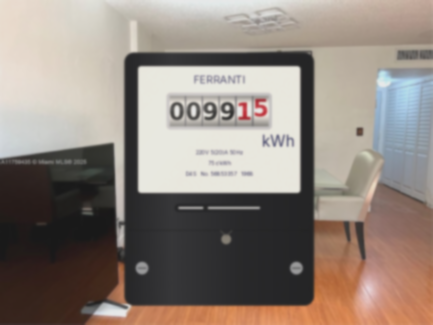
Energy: value=99.15 unit=kWh
